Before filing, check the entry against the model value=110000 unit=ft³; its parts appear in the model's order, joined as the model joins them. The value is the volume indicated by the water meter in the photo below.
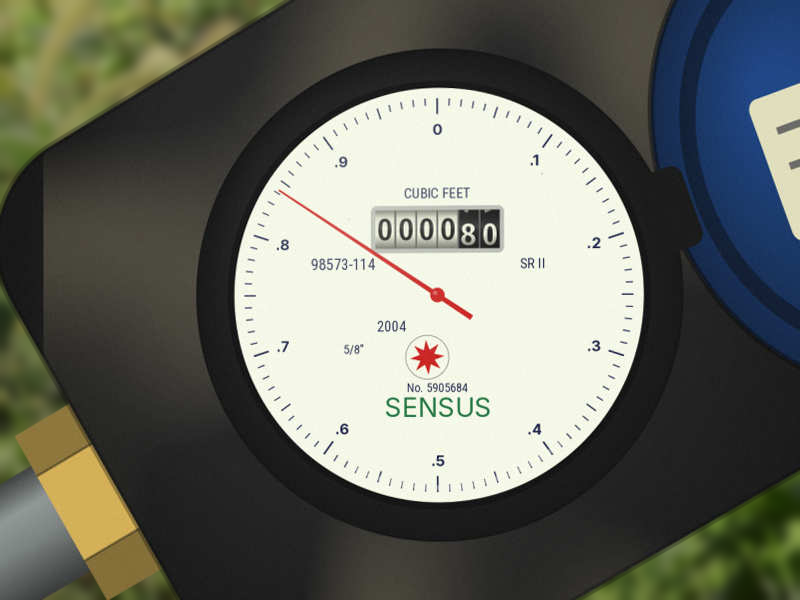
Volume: value=79.84 unit=ft³
